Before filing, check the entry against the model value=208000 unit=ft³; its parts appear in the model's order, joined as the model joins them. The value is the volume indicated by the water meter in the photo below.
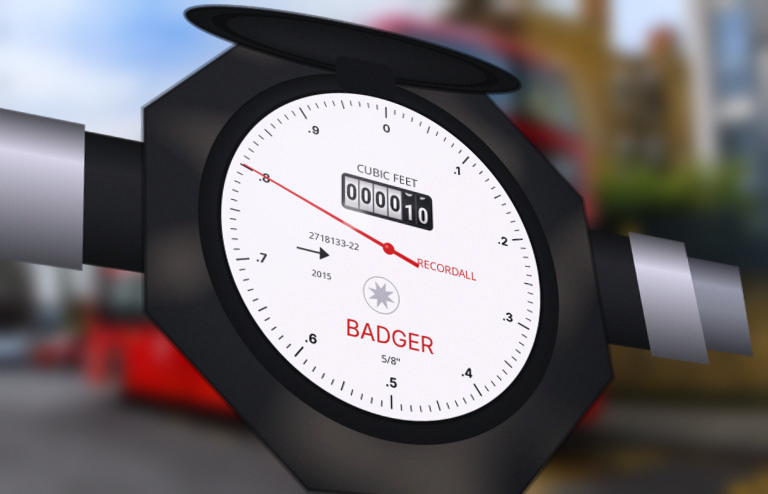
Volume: value=9.80 unit=ft³
